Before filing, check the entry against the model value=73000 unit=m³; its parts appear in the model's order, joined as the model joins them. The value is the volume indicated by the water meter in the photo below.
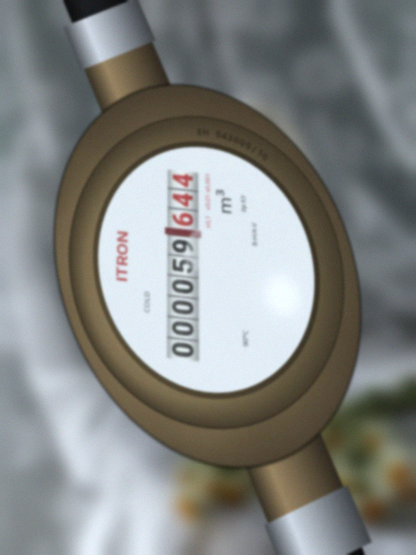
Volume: value=59.644 unit=m³
